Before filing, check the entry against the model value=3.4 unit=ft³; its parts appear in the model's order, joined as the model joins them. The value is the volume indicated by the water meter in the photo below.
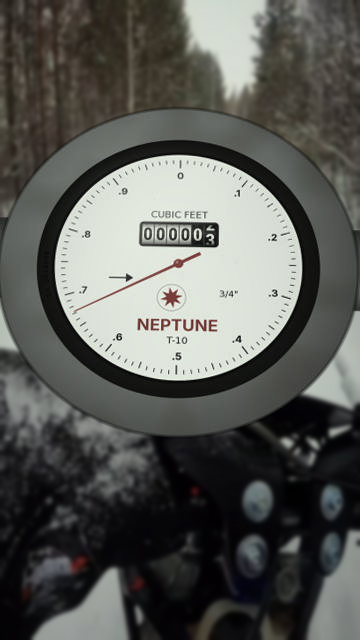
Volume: value=2.67 unit=ft³
